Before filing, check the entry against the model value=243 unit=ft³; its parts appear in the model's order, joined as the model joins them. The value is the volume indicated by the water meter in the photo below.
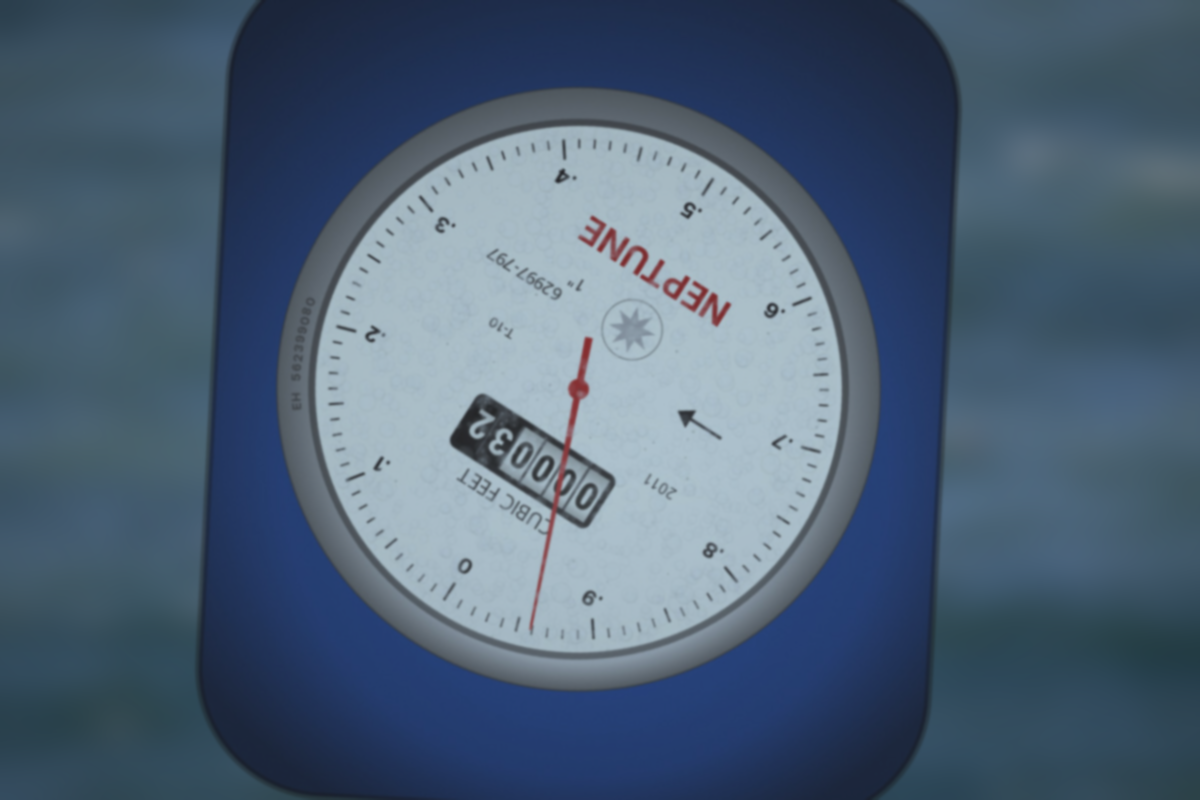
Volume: value=31.94 unit=ft³
